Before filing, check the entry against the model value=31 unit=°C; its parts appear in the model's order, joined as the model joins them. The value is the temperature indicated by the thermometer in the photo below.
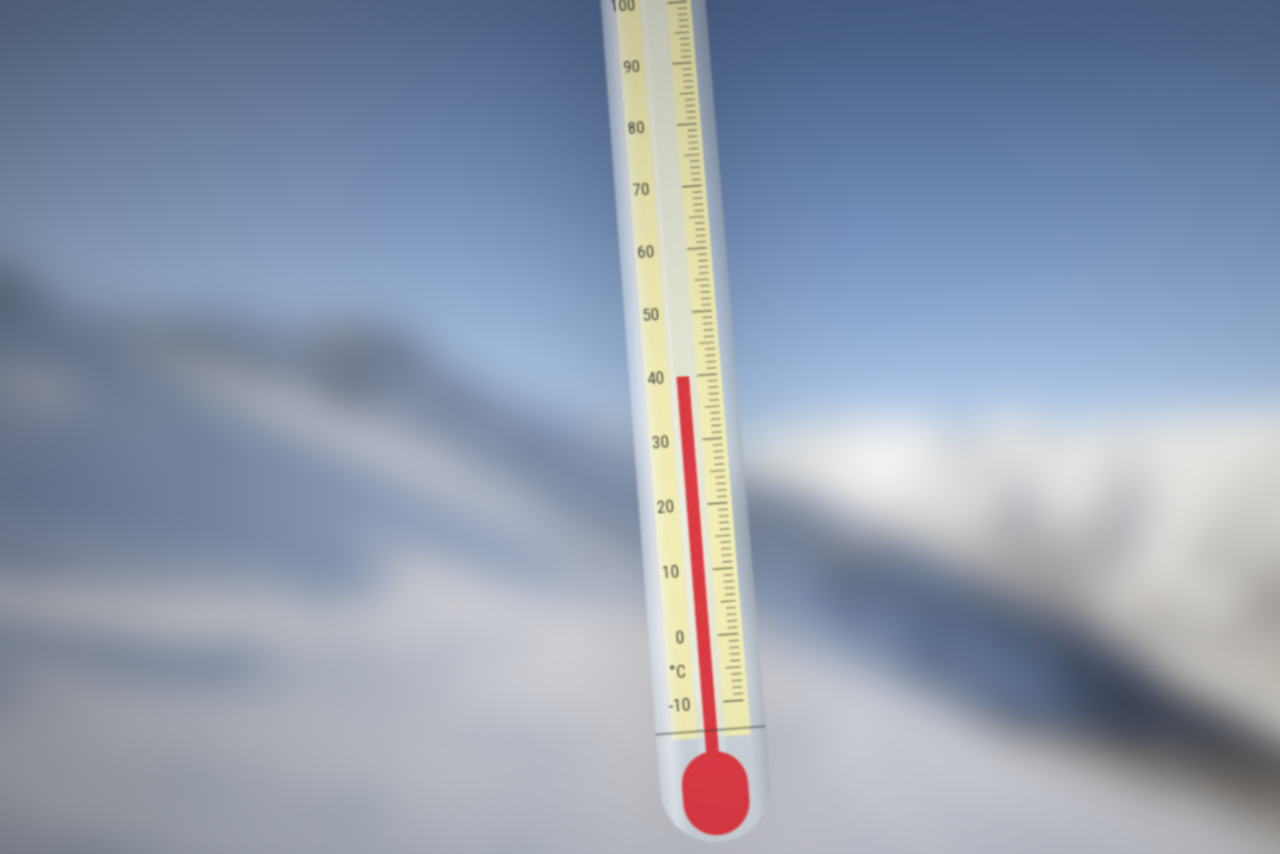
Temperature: value=40 unit=°C
